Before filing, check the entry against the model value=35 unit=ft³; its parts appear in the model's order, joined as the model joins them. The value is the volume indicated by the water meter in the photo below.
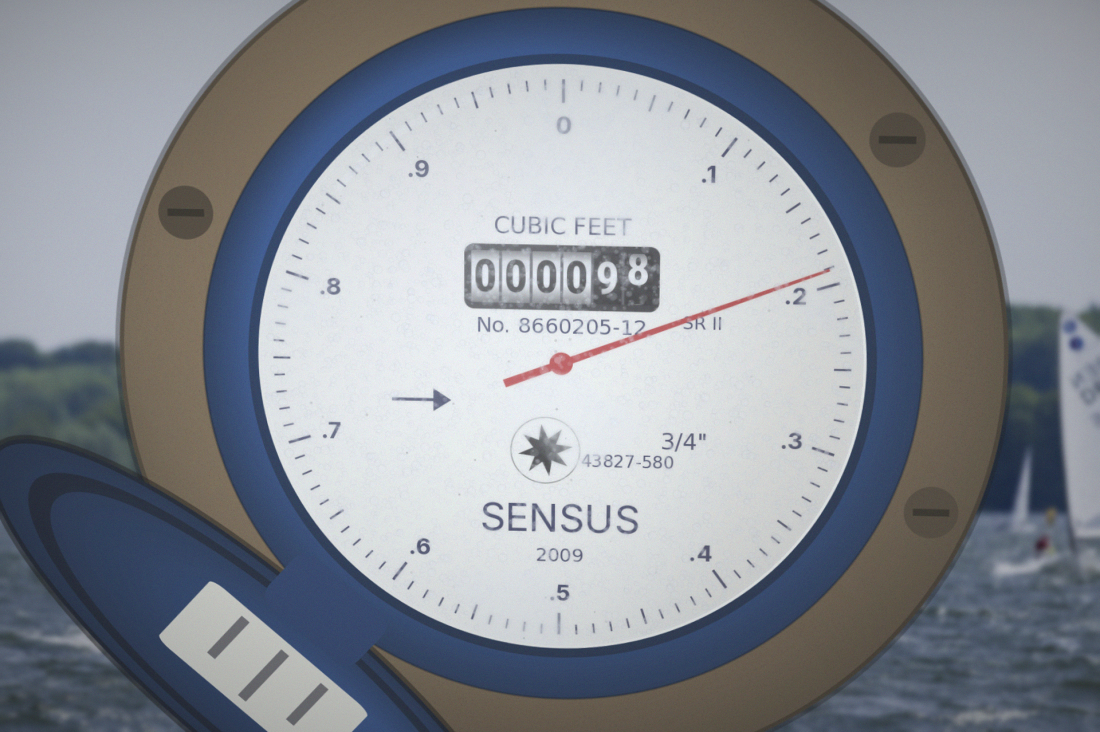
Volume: value=98.19 unit=ft³
